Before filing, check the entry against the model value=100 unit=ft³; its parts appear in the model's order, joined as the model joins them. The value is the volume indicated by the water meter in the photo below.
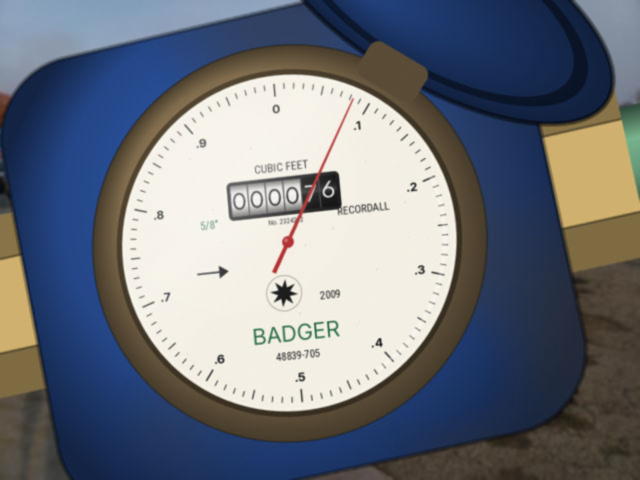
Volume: value=76.08 unit=ft³
